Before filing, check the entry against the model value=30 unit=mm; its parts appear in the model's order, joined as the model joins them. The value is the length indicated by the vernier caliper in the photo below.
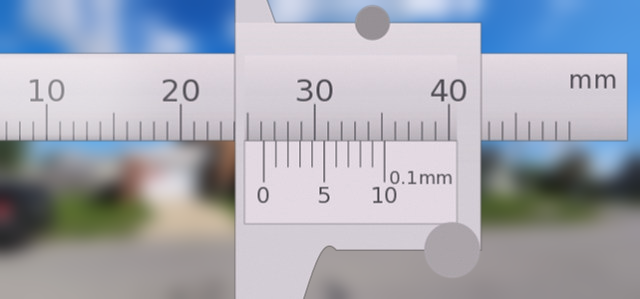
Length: value=26.2 unit=mm
